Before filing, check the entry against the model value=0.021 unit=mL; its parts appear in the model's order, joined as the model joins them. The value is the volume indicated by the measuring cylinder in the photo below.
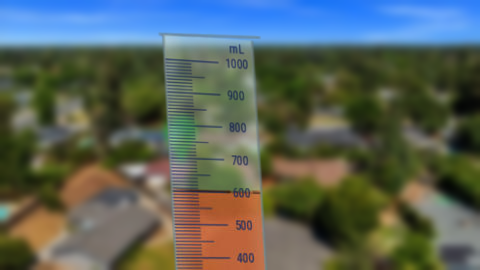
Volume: value=600 unit=mL
